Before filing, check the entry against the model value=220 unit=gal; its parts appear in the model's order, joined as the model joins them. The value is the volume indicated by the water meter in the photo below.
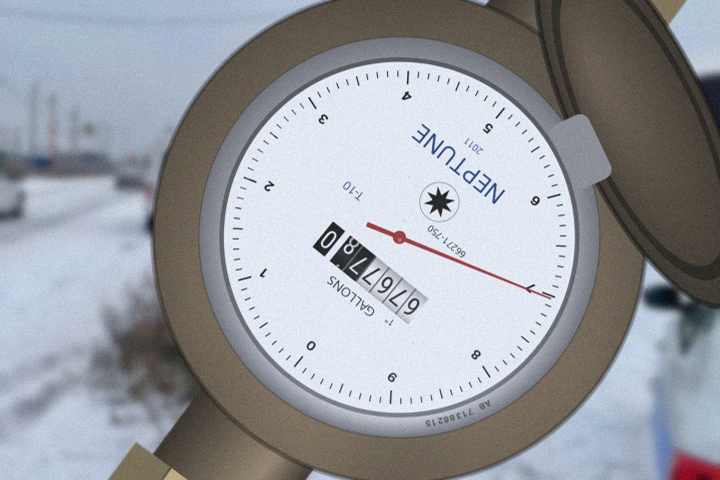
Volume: value=6767777.0 unit=gal
